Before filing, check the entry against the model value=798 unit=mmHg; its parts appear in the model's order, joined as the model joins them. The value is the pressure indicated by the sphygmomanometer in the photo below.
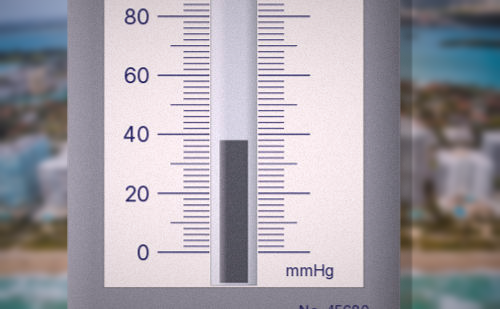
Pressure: value=38 unit=mmHg
